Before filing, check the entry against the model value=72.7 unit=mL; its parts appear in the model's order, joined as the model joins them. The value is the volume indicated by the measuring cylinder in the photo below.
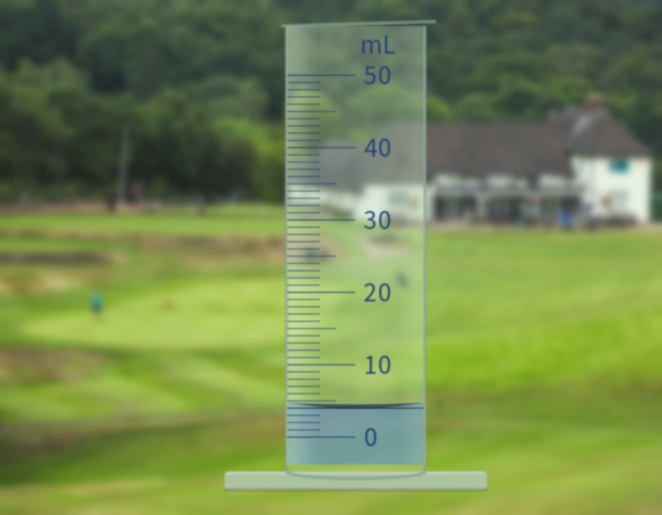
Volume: value=4 unit=mL
